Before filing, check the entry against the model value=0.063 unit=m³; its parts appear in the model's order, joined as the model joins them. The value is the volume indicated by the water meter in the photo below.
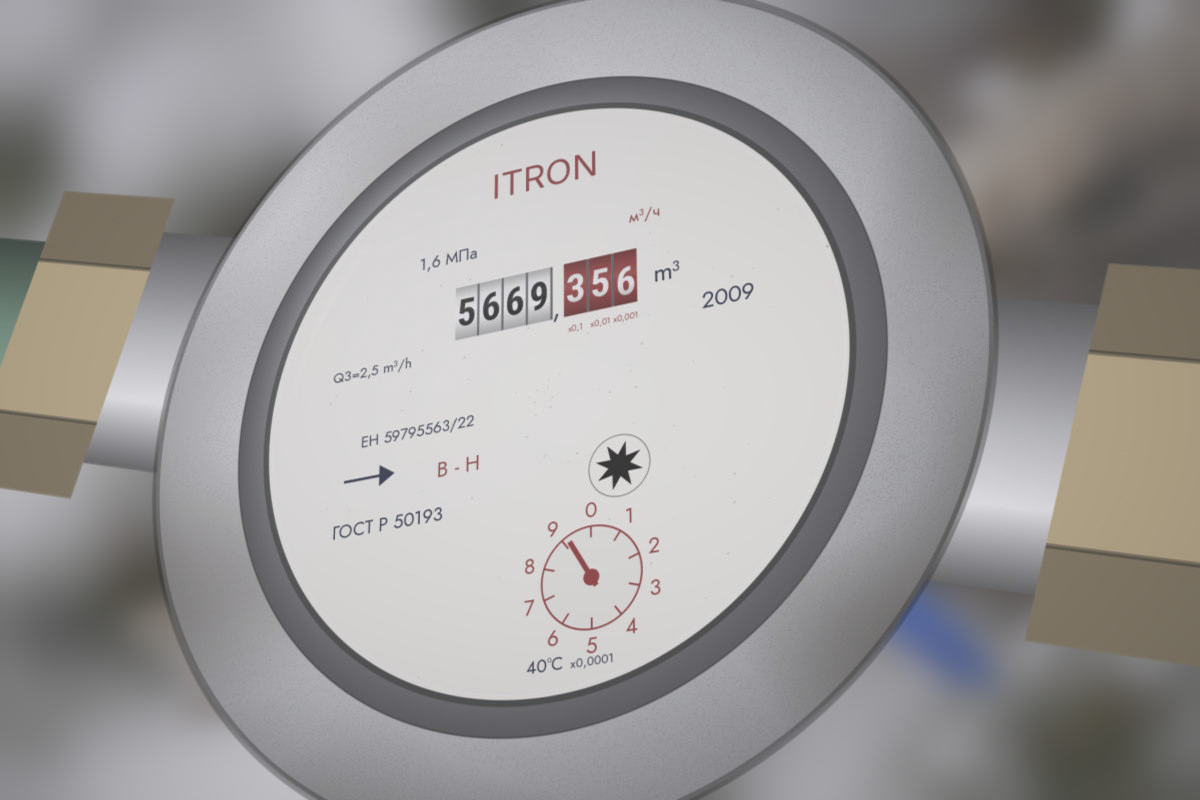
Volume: value=5669.3559 unit=m³
